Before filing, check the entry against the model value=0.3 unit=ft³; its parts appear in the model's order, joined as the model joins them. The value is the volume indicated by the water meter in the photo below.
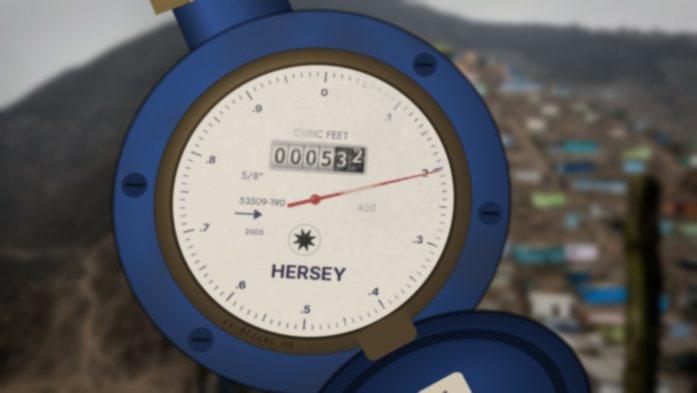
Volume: value=532.20 unit=ft³
